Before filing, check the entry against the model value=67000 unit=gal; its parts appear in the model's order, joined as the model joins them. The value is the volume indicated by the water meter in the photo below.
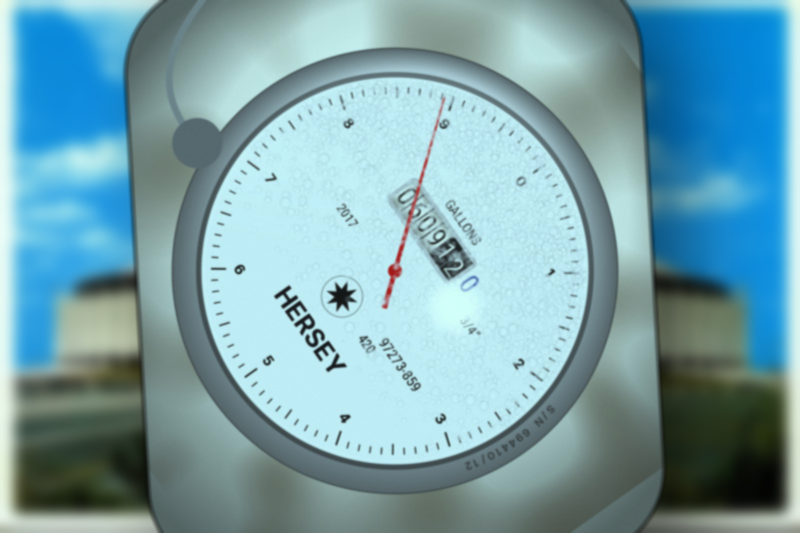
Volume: value=609118.9 unit=gal
